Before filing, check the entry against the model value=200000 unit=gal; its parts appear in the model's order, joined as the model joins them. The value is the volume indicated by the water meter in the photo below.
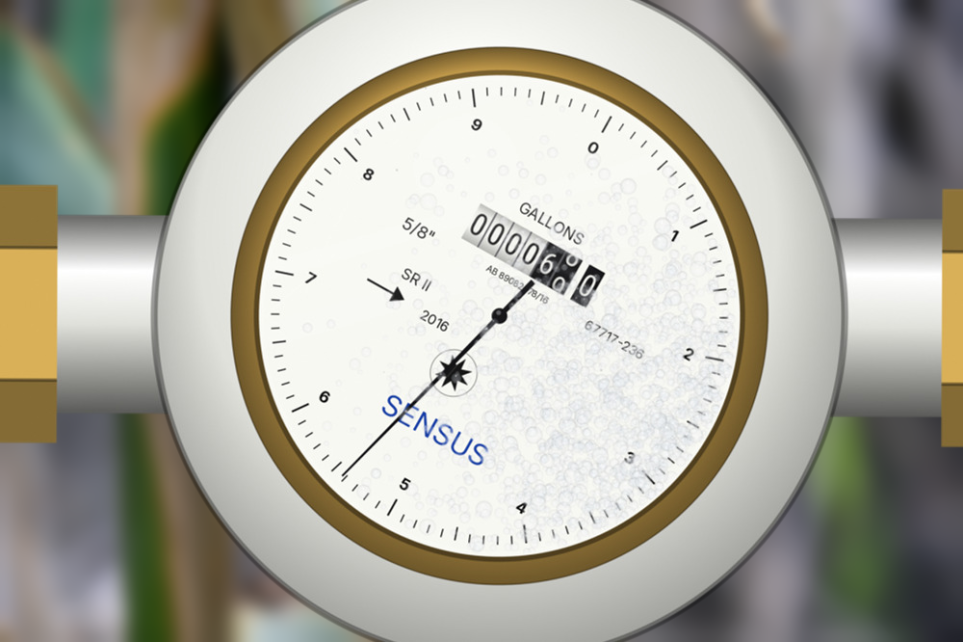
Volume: value=685.4 unit=gal
